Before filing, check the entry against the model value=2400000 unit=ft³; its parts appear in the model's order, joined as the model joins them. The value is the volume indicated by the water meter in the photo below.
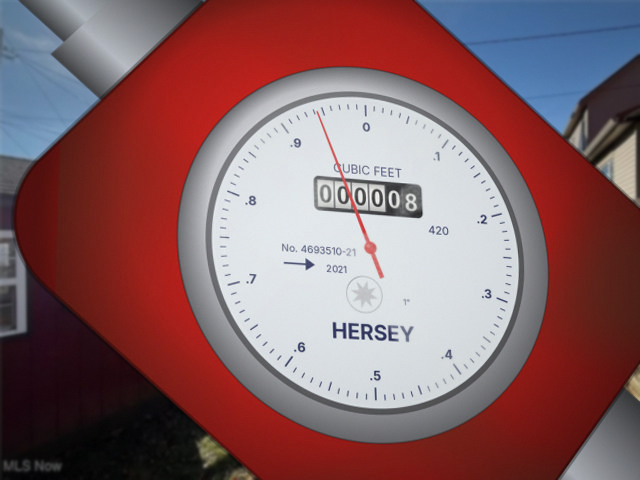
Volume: value=7.94 unit=ft³
